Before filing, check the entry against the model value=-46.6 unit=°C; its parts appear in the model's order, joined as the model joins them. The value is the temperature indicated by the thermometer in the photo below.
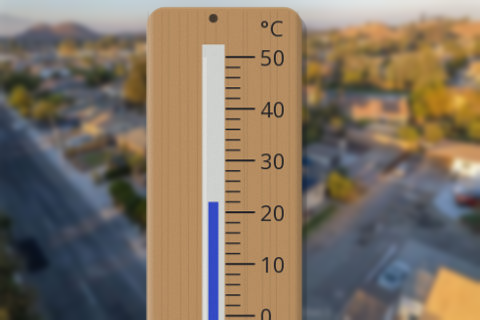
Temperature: value=22 unit=°C
